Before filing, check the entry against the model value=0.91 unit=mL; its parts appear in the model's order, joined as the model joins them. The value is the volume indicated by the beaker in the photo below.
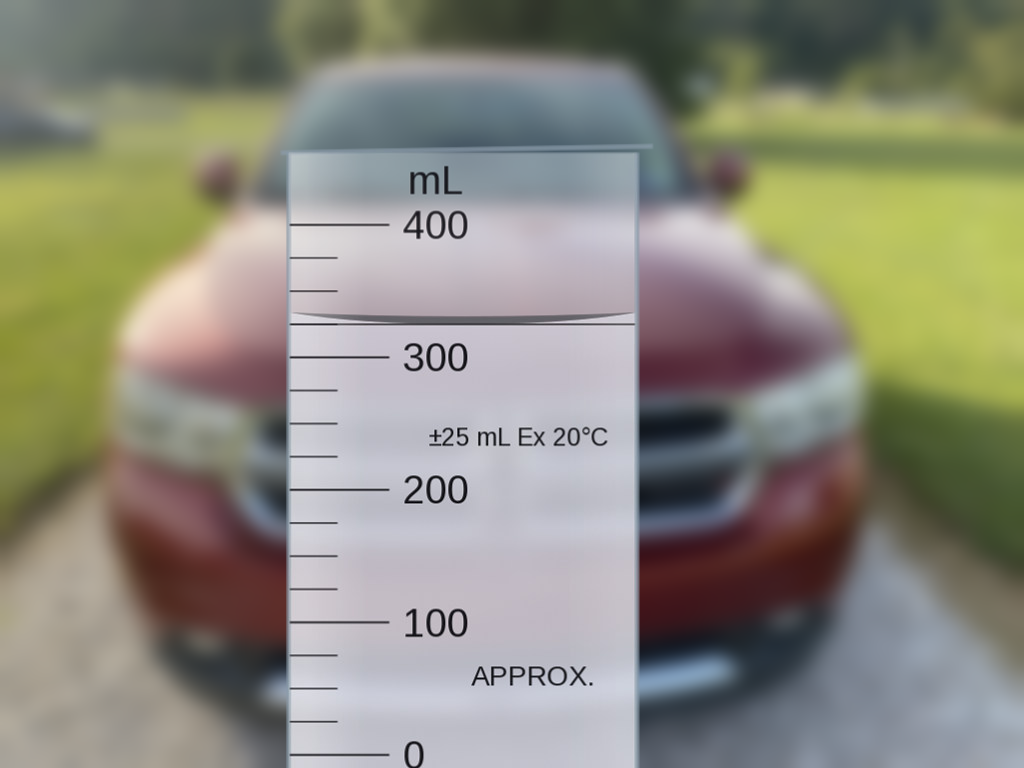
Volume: value=325 unit=mL
